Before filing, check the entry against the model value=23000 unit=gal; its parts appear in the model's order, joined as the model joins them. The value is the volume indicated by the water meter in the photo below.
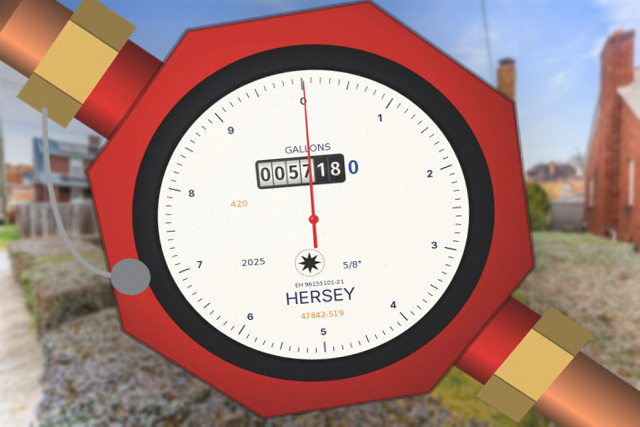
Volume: value=57180.0 unit=gal
